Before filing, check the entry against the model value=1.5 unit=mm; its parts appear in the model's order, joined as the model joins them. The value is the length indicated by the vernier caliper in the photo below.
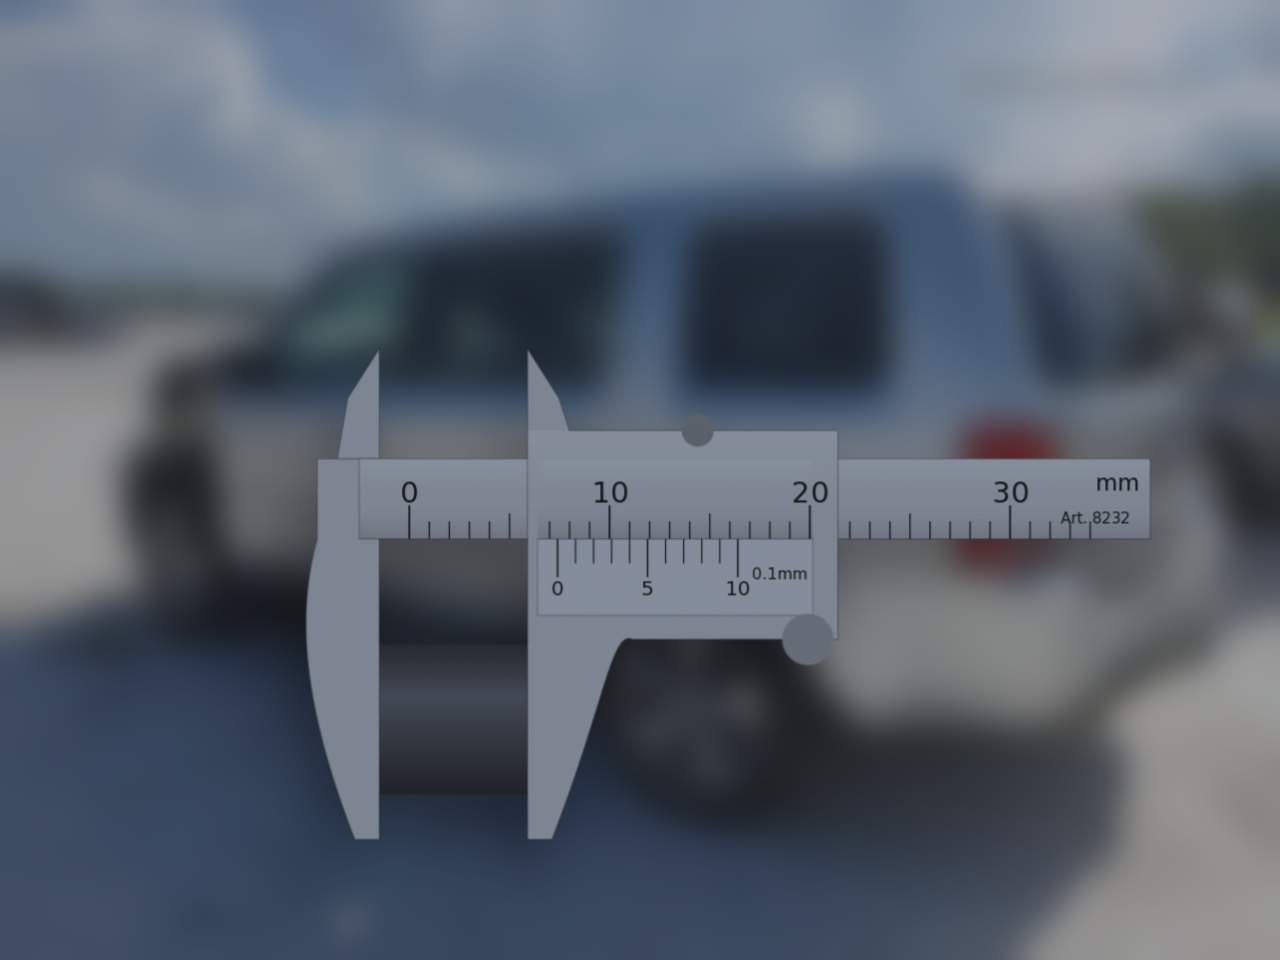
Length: value=7.4 unit=mm
